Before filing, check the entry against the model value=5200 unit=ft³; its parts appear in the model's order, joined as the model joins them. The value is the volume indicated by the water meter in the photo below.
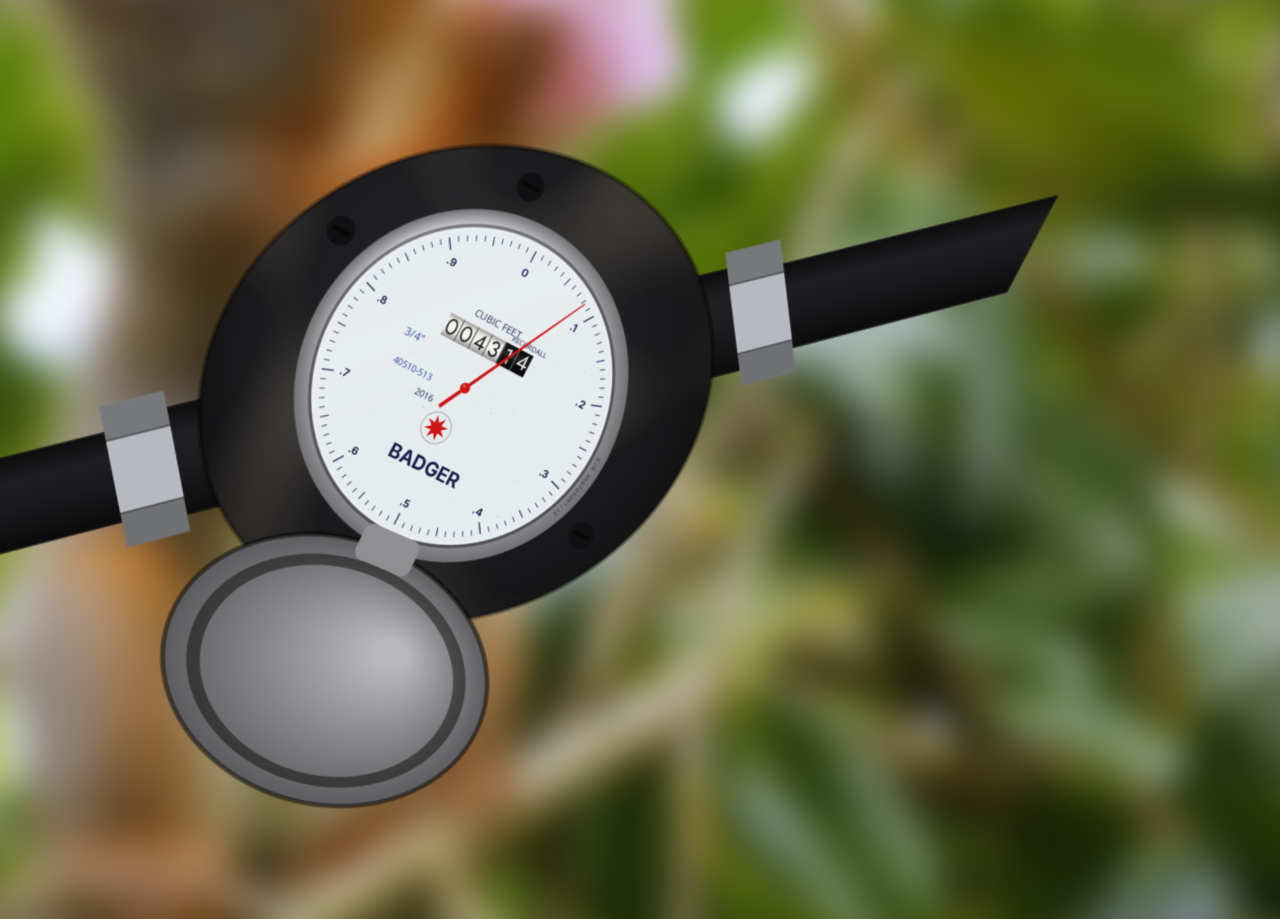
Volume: value=4314.08 unit=ft³
